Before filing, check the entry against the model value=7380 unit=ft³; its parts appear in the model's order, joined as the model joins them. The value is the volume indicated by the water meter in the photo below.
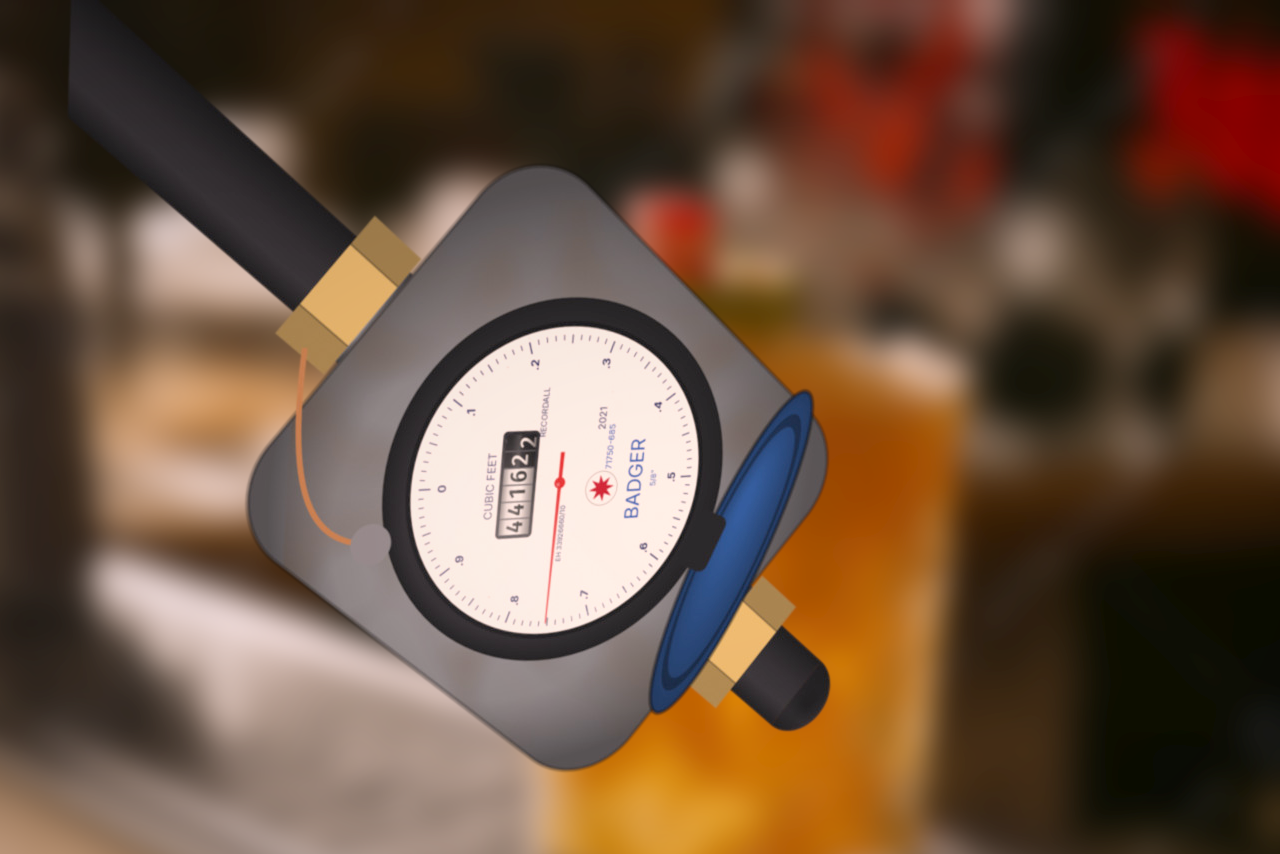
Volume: value=441621.75 unit=ft³
